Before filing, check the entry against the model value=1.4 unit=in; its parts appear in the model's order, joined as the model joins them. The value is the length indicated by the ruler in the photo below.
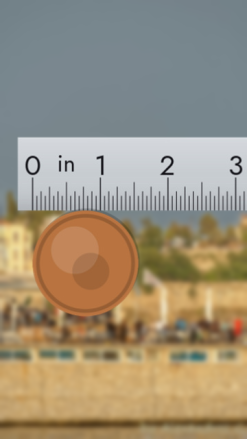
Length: value=1.5625 unit=in
